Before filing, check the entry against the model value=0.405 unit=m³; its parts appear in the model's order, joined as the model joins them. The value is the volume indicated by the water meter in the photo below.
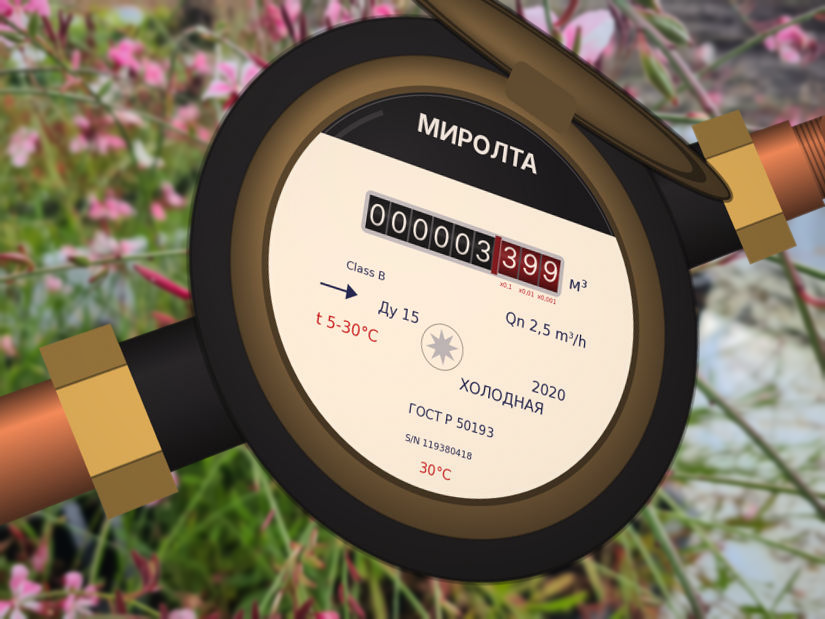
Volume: value=3.399 unit=m³
